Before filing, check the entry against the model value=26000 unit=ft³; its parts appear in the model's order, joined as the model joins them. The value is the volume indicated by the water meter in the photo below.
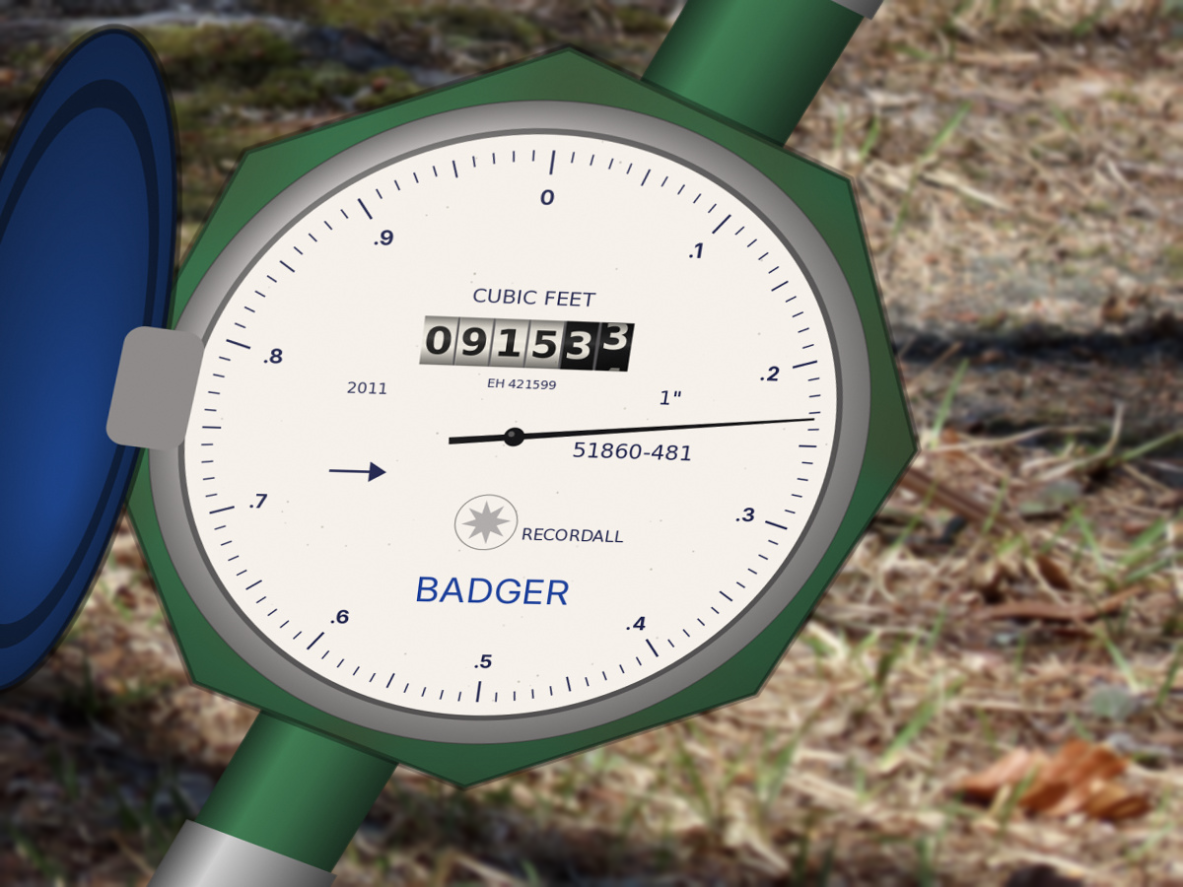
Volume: value=91533.23 unit=ft³
